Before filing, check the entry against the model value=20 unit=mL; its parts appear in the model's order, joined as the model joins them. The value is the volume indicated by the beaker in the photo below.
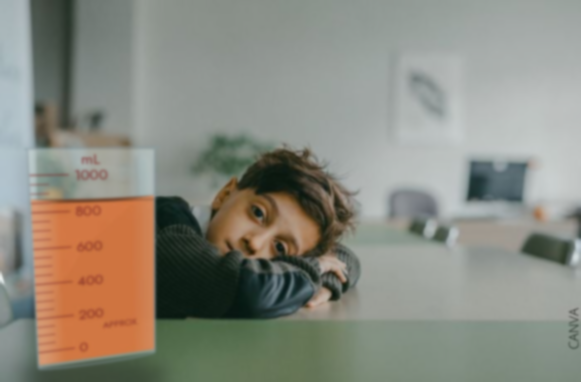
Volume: value=850 unit=mL
